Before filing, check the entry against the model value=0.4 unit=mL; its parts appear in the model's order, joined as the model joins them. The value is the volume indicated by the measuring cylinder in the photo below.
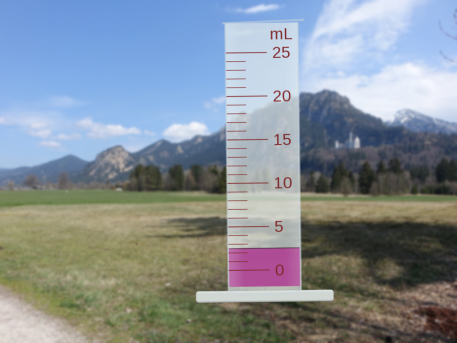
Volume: value=2.5 unit=mL
